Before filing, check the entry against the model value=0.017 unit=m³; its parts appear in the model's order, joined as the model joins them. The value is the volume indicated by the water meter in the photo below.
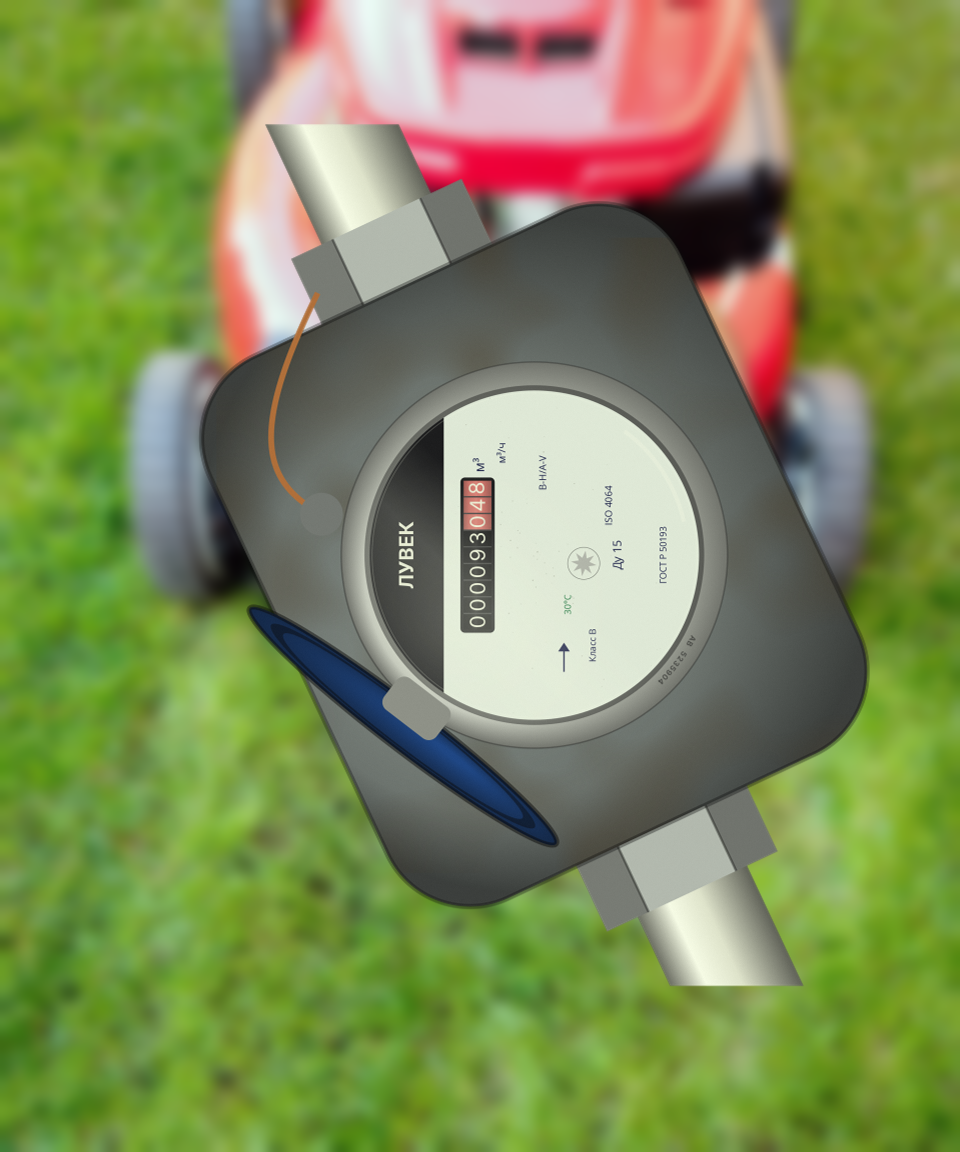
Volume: value=93.048 unit=m³
